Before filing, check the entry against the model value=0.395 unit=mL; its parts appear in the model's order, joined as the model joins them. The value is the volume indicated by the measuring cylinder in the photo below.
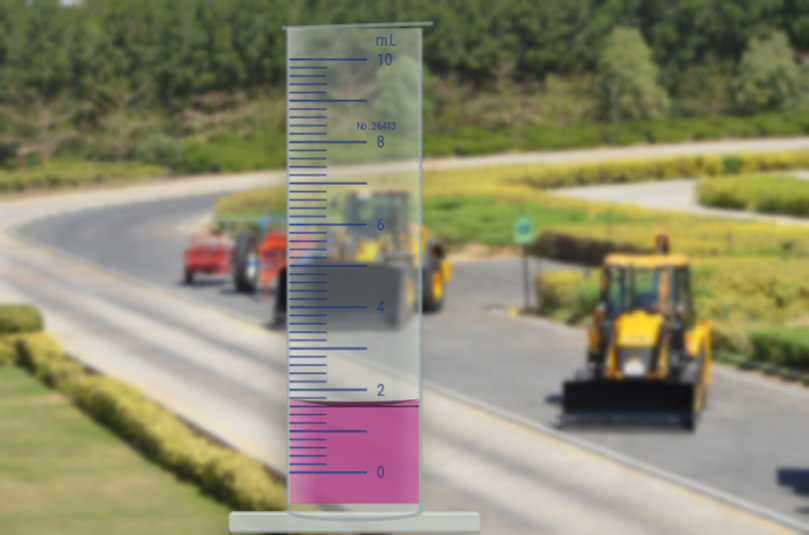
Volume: value=1.6 unit=mL
